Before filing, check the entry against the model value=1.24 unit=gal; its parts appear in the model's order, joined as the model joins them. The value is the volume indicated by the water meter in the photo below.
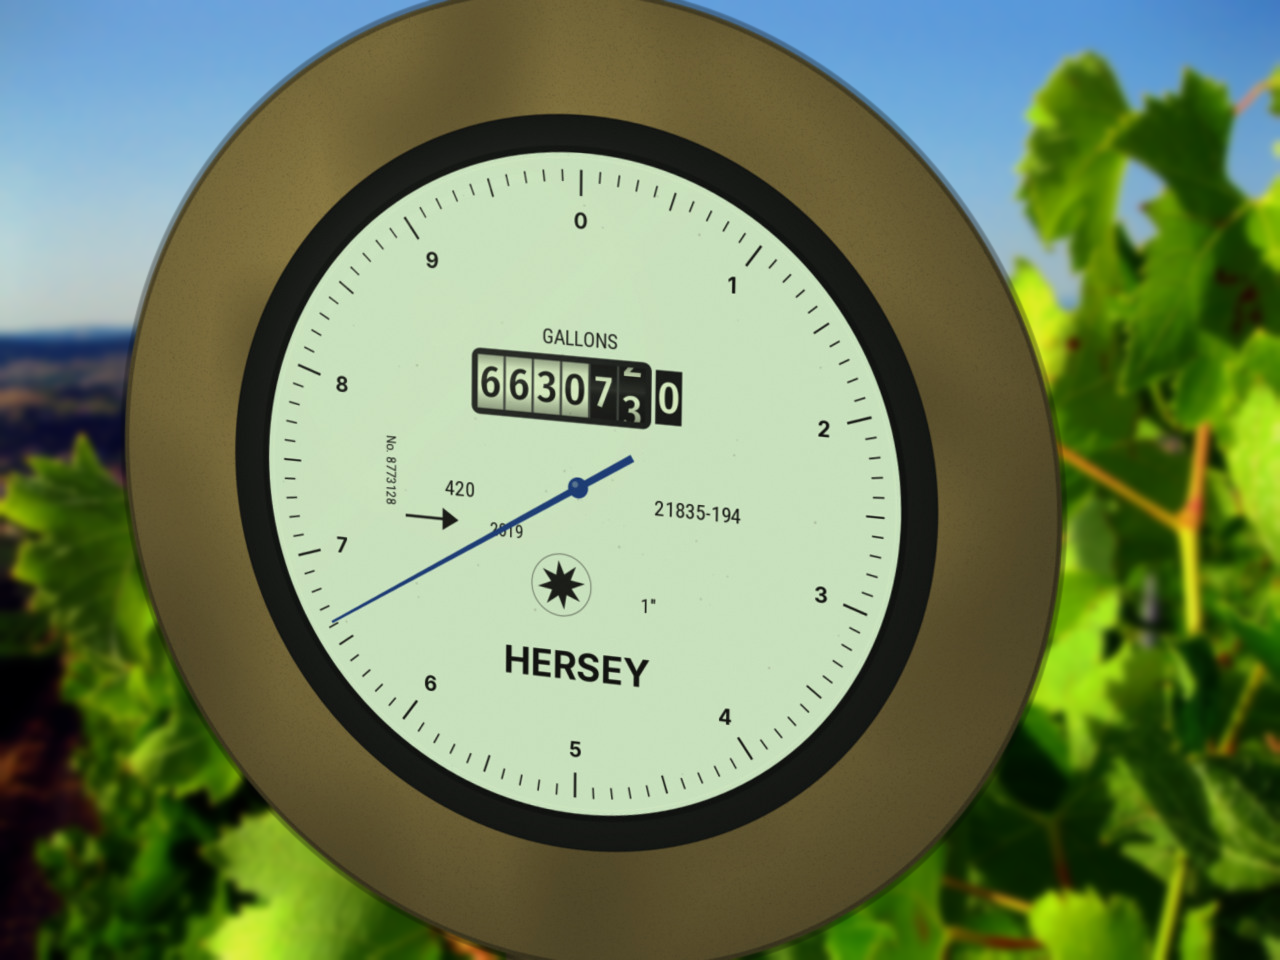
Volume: value=6630726.6 unit=gal
